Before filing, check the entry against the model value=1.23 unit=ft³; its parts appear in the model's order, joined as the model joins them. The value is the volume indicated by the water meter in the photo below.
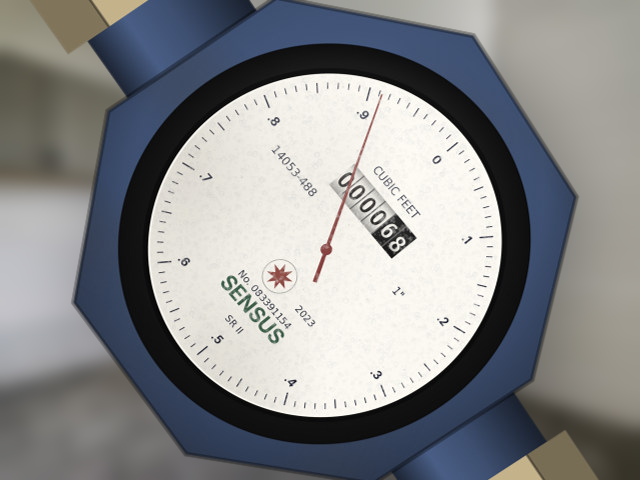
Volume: value=67.91 unit=ft³
